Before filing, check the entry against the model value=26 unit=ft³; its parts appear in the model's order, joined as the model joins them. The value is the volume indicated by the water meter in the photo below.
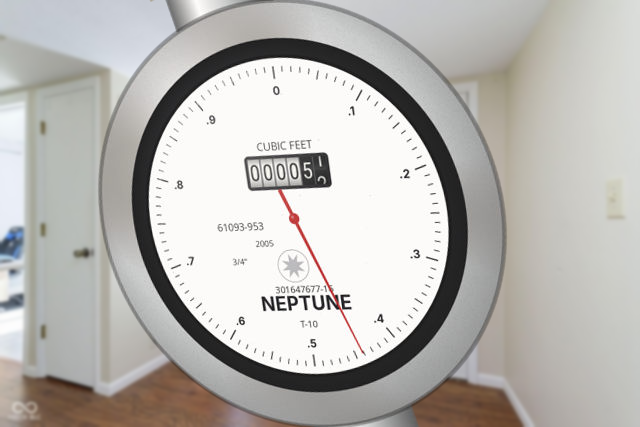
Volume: value=51.44 unit=ft³
